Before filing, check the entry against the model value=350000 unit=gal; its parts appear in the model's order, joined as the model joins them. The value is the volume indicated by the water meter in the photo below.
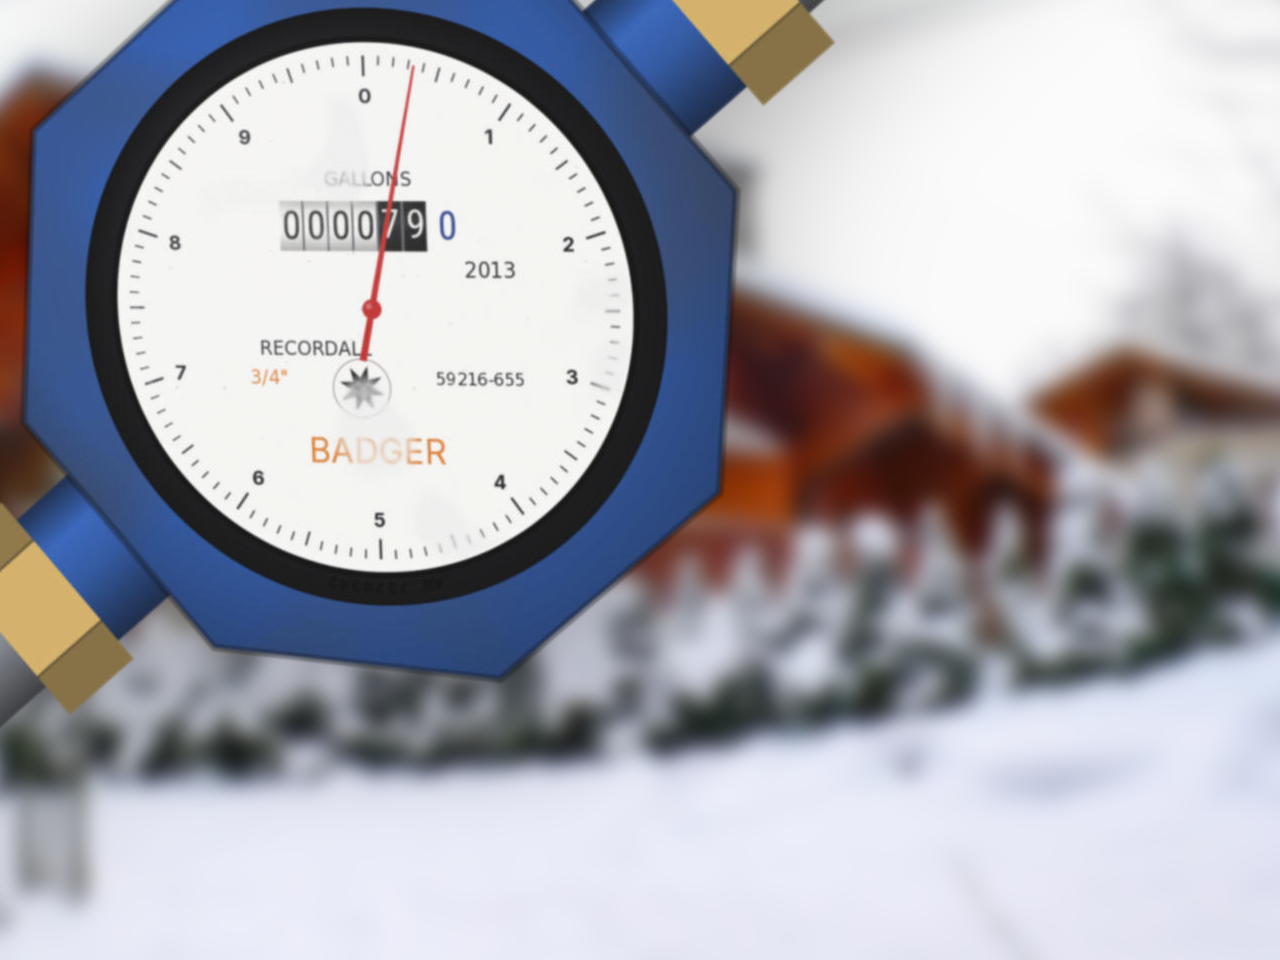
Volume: value=790.3 unit=gal
